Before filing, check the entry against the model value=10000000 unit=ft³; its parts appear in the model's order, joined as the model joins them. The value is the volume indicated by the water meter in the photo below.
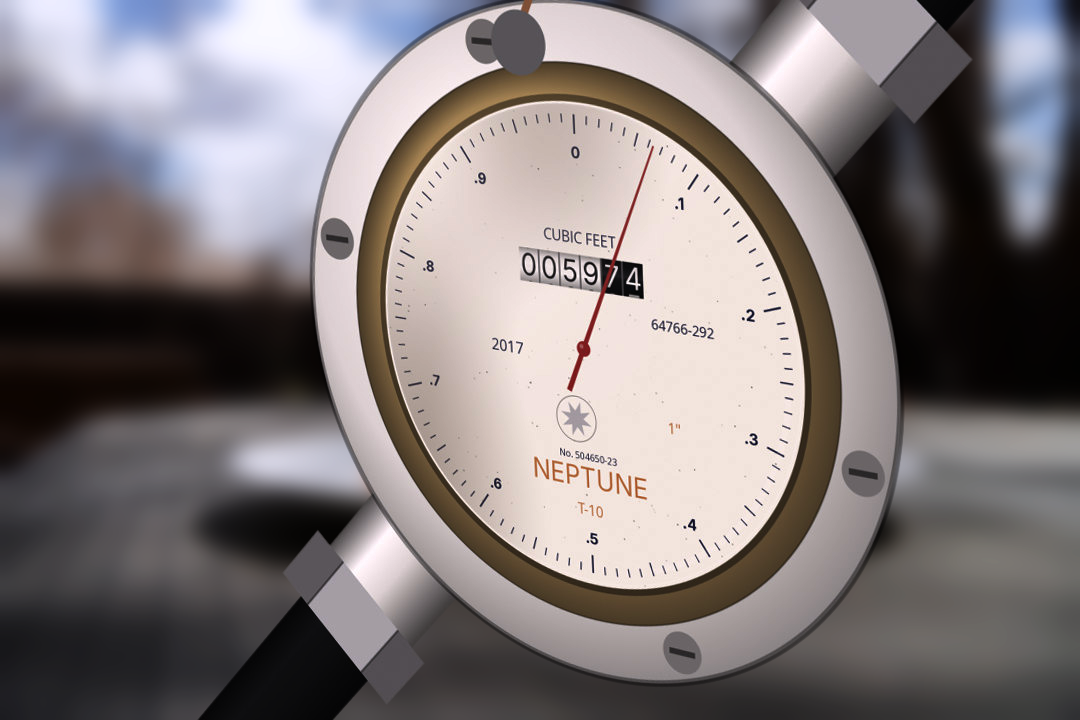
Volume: value=5974.06 unit=ft³
